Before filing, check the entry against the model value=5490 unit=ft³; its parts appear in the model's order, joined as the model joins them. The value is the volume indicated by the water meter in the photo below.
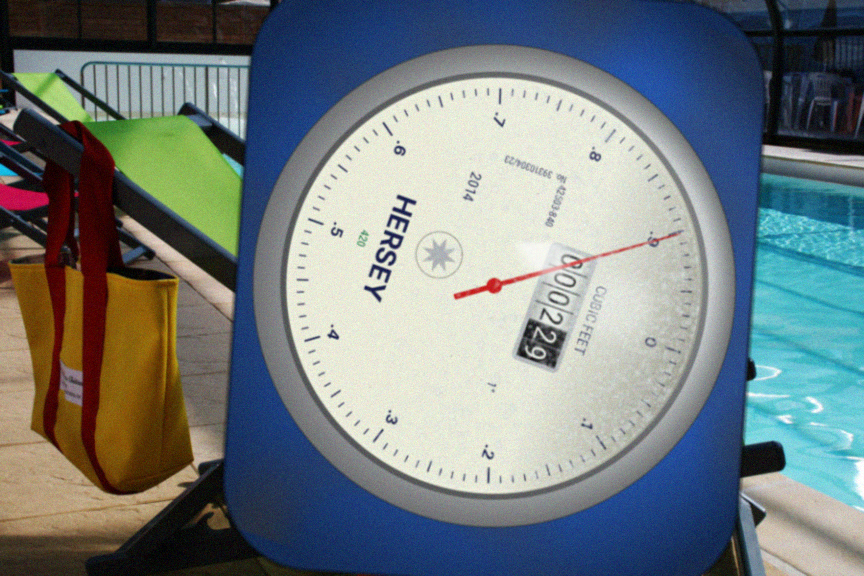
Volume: value=228.90 unit=ft³
